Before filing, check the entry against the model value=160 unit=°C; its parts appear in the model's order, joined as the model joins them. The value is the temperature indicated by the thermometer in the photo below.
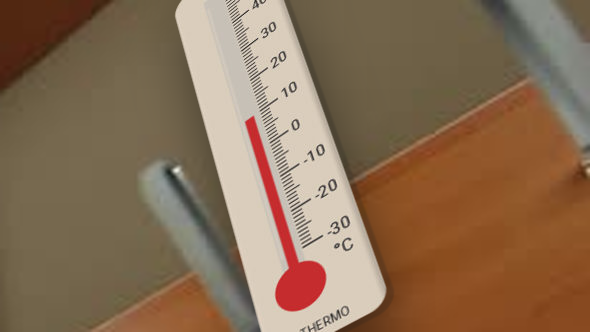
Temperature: value=10 unit=°C
